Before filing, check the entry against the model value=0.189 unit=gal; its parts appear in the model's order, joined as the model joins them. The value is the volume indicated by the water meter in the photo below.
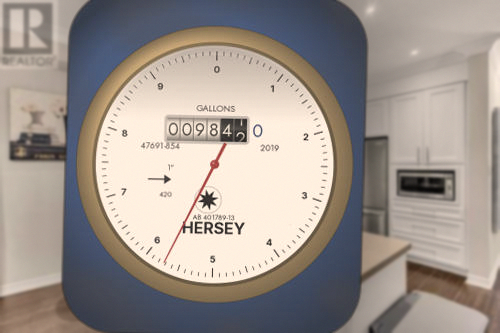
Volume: value=98415.7 unit=gal
